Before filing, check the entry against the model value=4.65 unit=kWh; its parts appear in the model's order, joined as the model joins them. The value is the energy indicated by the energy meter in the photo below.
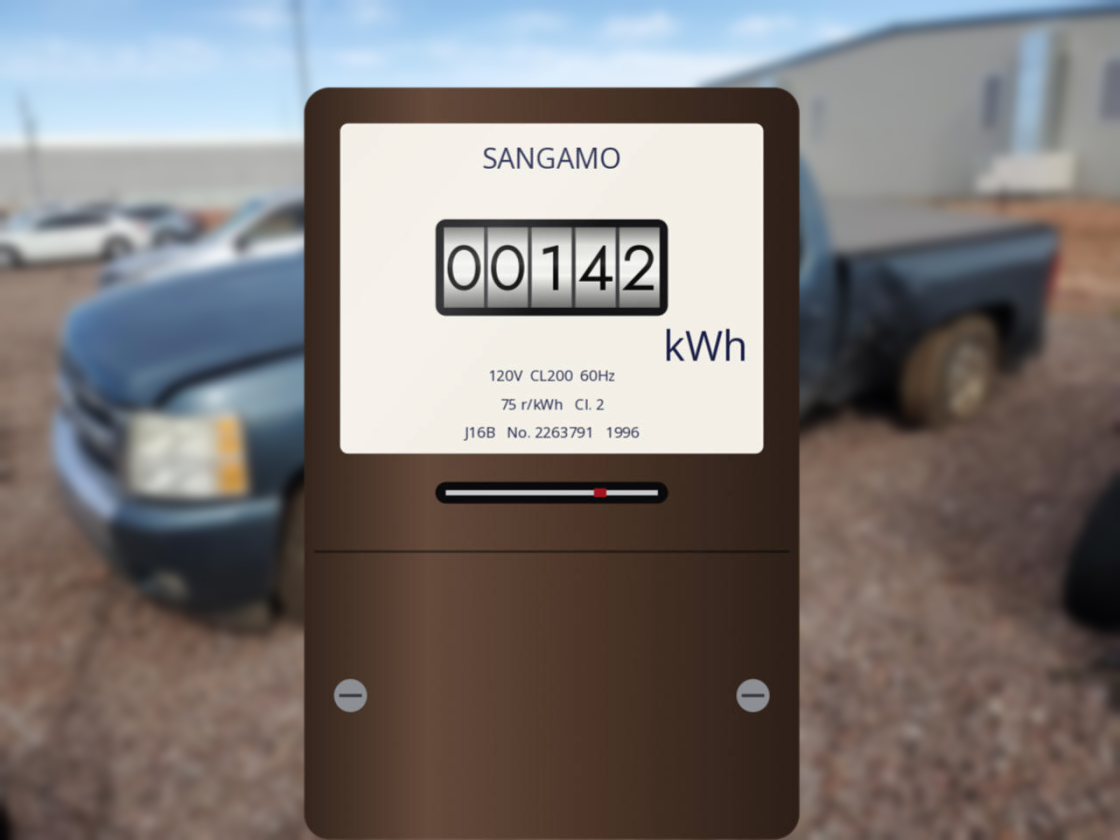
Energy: value=142 unit=kWh
